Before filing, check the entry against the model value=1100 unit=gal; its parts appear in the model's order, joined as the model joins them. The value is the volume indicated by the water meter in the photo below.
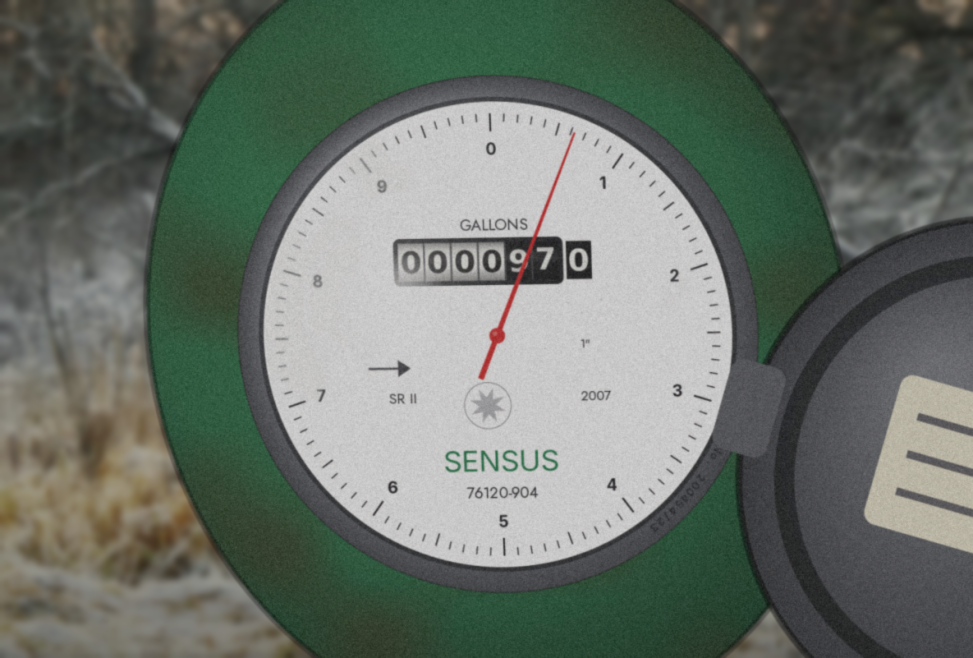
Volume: value=970.6 unit=gal
